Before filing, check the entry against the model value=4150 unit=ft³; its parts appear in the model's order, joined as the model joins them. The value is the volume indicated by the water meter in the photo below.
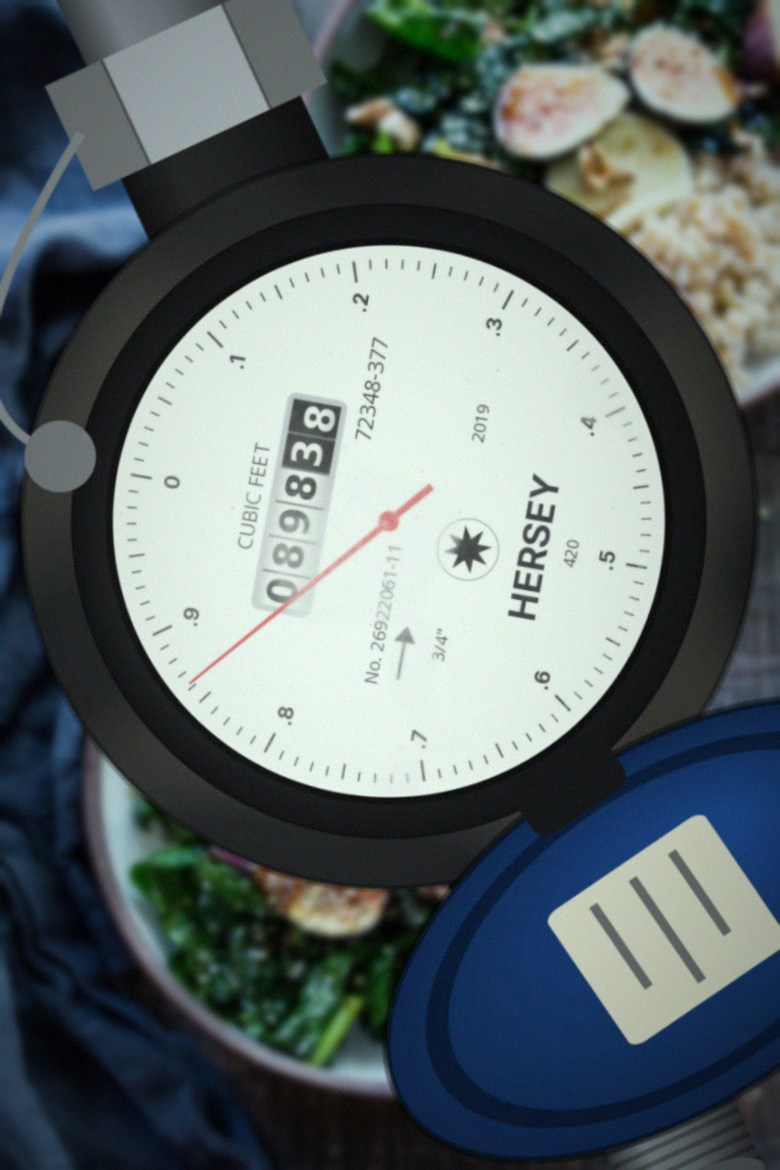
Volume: value=89837.86 unit=ft³
